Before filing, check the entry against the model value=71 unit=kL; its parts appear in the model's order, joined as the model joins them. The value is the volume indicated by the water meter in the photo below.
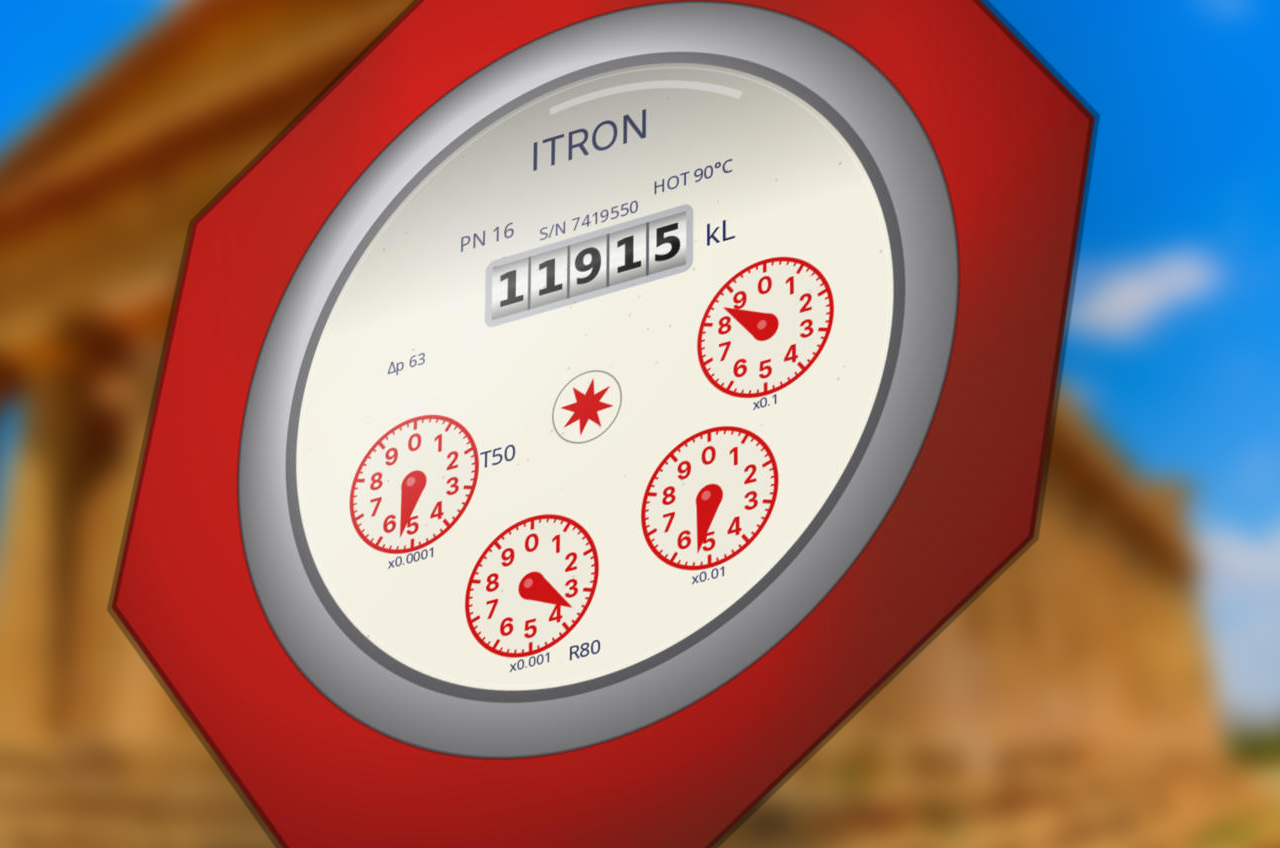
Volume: value=11915.8535 unit=kL
